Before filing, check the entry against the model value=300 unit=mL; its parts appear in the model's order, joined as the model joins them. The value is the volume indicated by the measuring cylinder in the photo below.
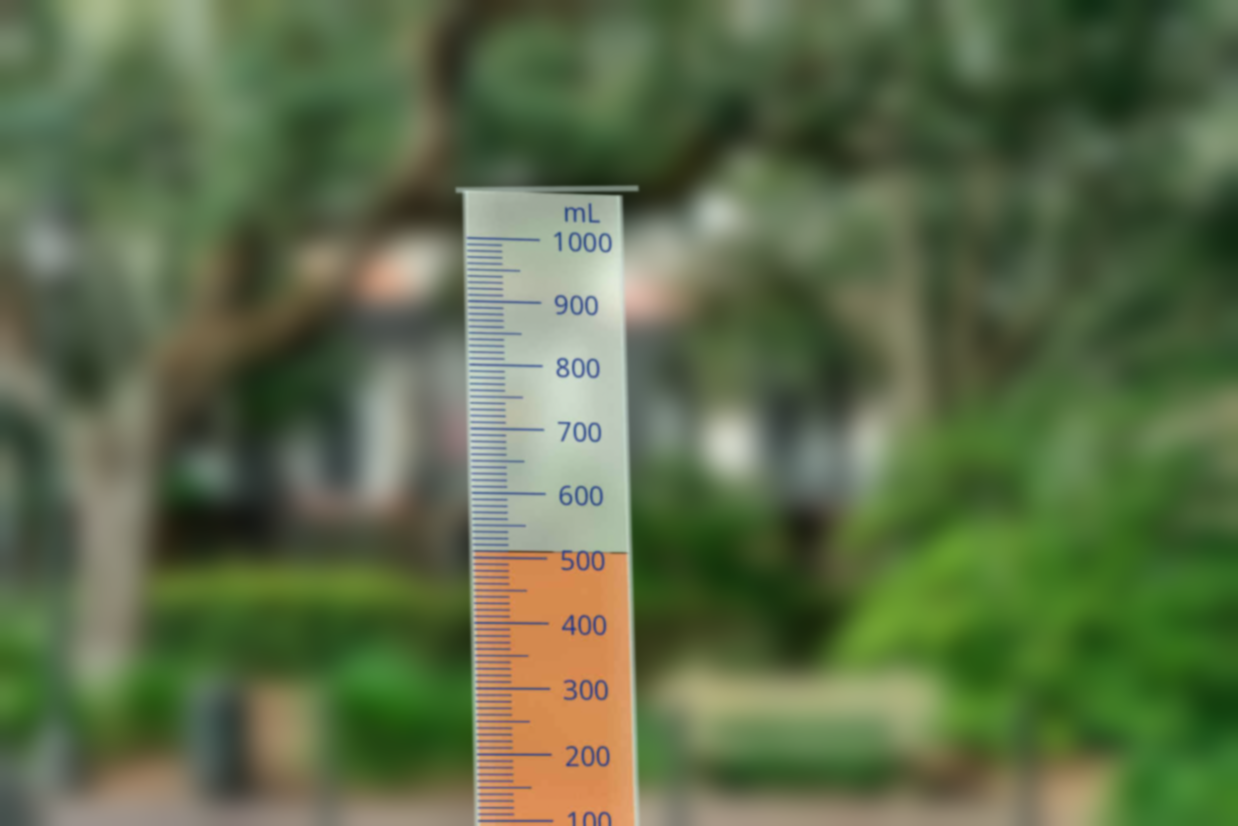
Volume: value=510 unit=mL
